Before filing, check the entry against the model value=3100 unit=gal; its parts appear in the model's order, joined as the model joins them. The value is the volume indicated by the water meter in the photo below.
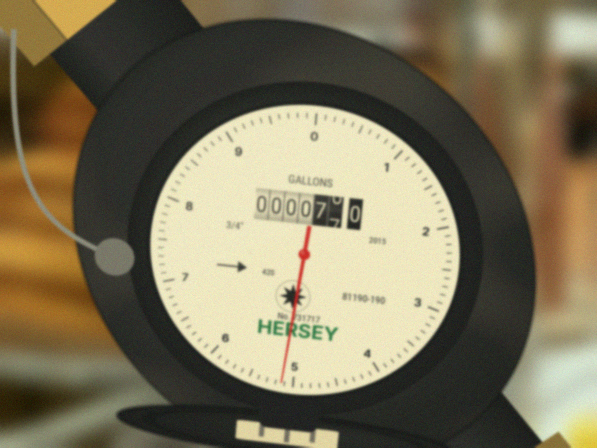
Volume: value=765.1 unit=gal
